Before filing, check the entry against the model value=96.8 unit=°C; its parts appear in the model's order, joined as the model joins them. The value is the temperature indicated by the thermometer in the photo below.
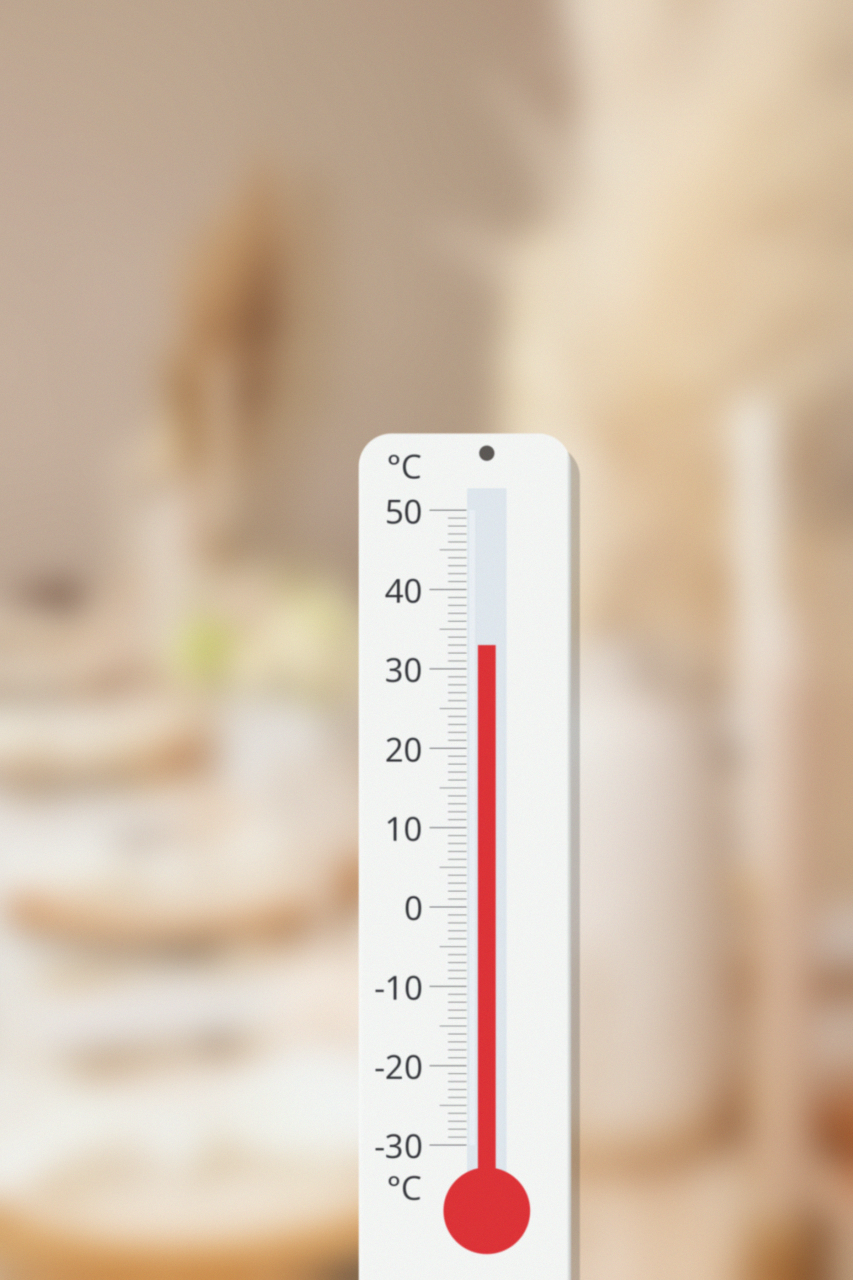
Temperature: value=33 unit=°C
